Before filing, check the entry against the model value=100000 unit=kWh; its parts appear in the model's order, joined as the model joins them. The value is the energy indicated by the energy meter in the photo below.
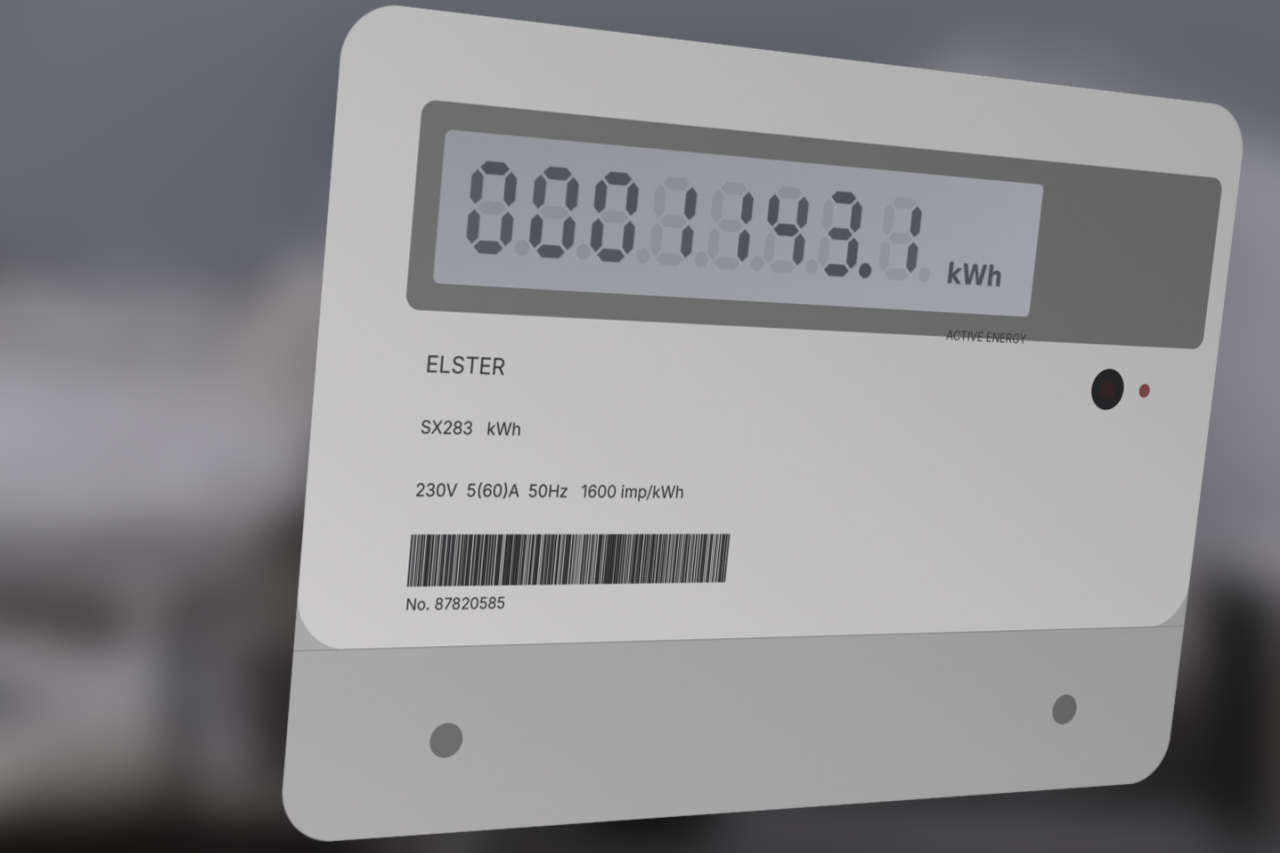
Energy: value=1143.1 unit=kWh
